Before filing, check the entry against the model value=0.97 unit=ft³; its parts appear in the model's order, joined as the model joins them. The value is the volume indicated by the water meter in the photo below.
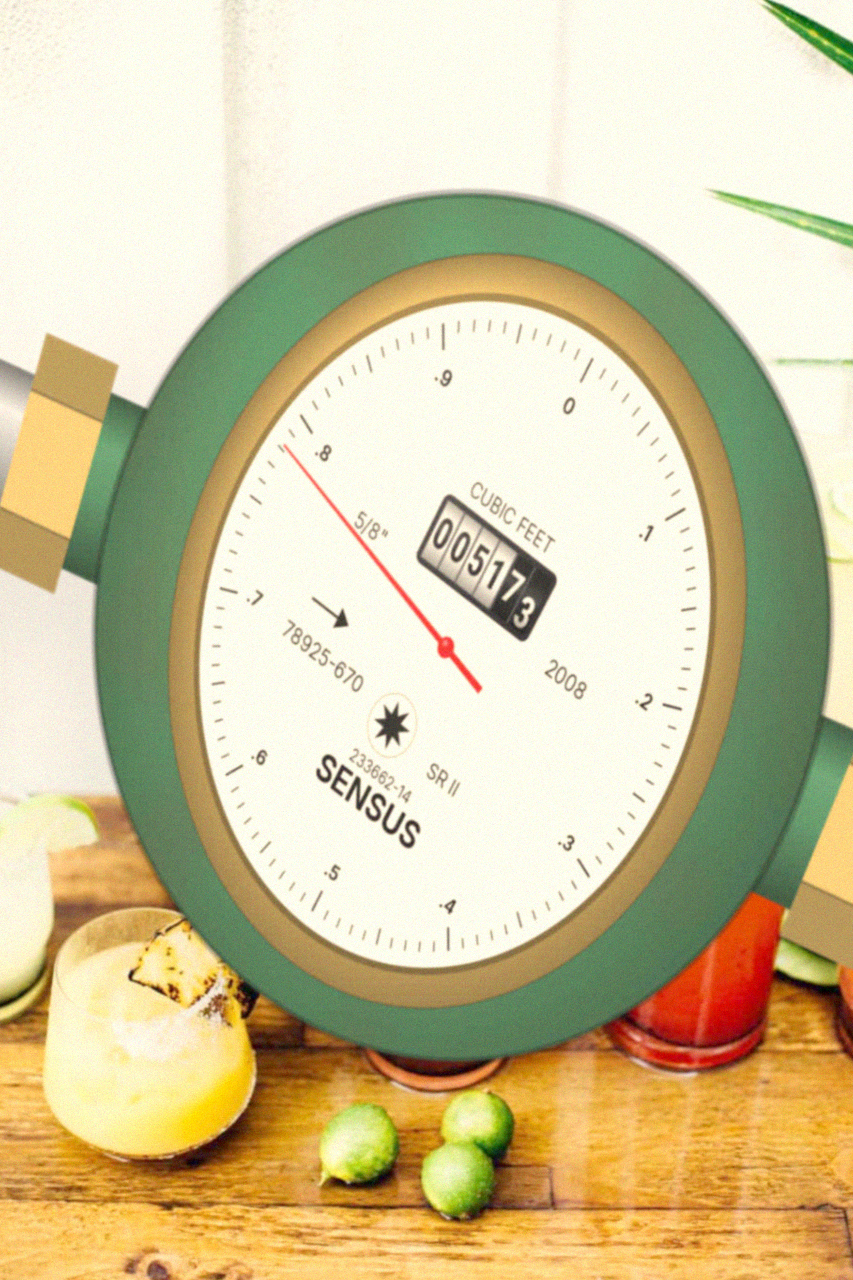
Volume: value=5172.78 unit=ft³
